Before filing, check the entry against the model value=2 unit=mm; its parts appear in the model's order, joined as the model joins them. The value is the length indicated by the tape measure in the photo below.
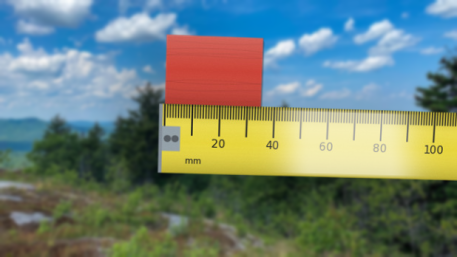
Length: value=35 unit=mm
